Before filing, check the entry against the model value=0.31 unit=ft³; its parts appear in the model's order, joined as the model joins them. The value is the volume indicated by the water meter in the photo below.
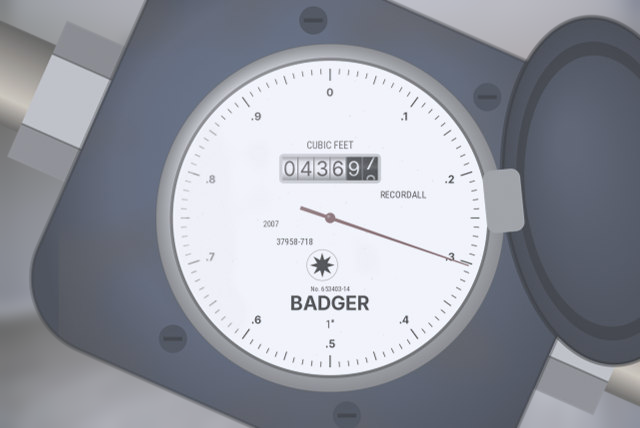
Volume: value=43697.30 unit=ft³
